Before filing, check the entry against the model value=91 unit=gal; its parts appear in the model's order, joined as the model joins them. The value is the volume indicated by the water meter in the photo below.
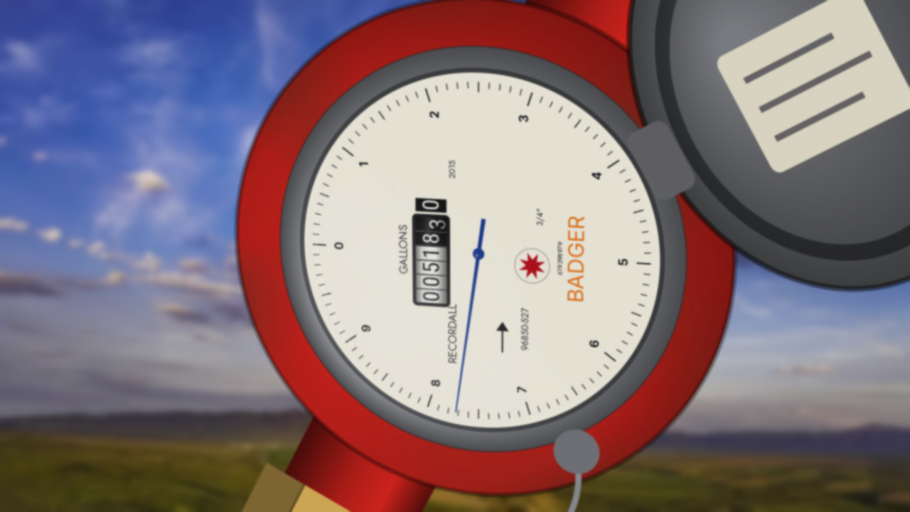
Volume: value=51827.7 unit=gal
